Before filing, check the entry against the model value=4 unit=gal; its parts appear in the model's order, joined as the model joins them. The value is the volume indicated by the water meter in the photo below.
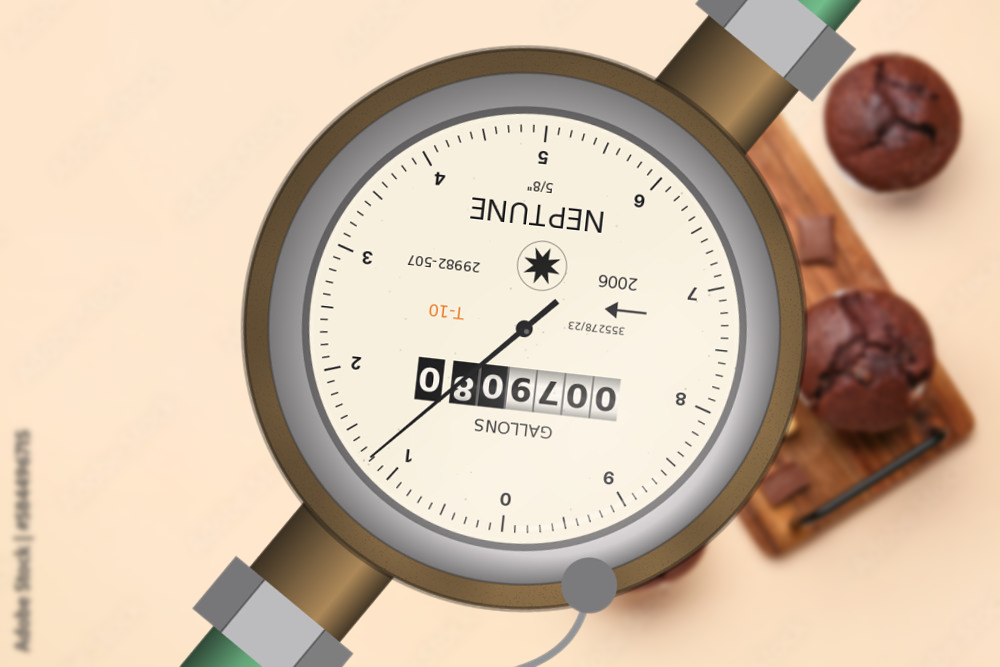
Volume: value=79081.2 unit=gal
